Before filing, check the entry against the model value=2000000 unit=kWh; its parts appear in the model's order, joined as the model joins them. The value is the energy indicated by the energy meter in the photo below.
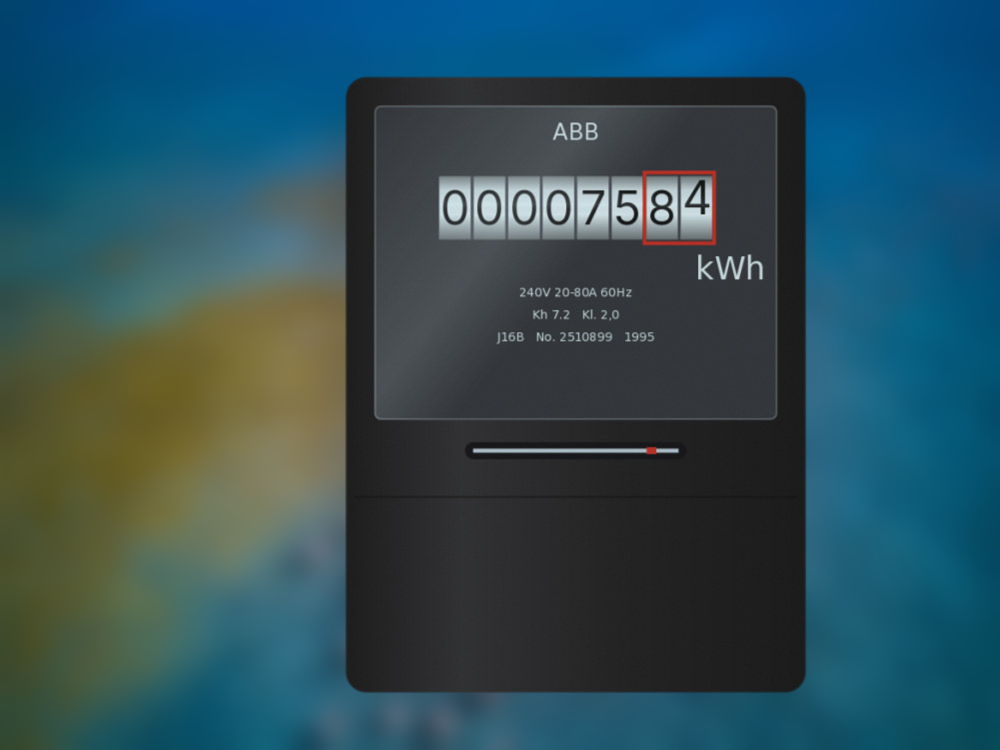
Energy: value=75.84 unit=kWh
